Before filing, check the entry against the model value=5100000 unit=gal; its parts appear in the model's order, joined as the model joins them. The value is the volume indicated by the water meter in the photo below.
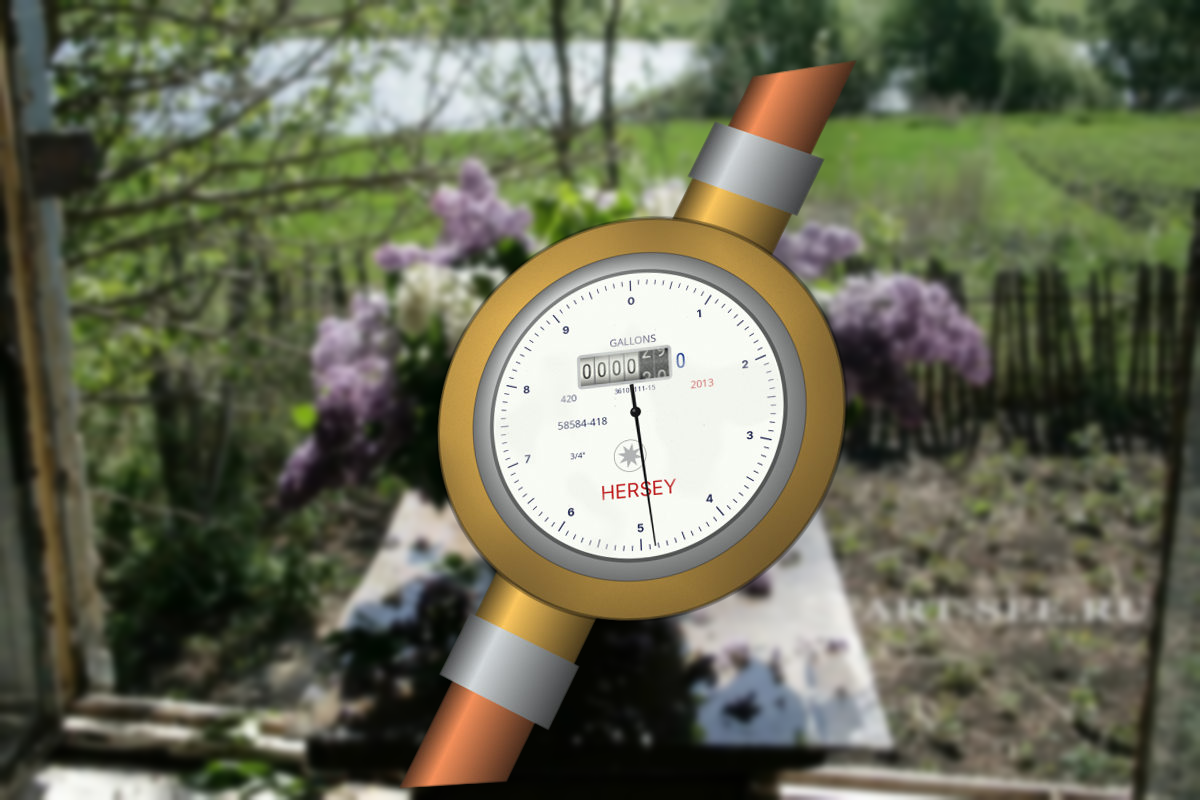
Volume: value=294.8 unit=gal
